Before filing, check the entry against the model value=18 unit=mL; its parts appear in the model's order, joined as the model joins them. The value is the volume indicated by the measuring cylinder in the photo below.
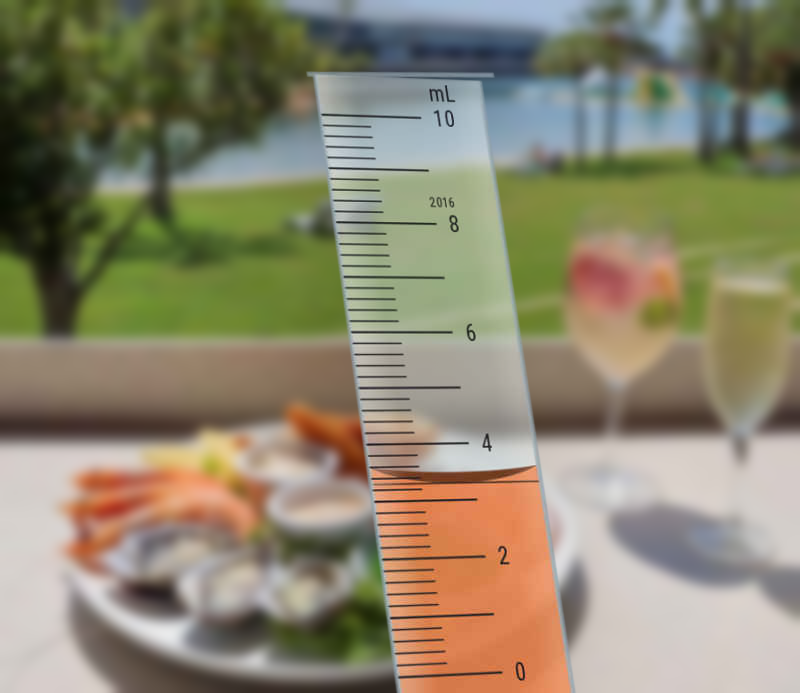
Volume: value=3.3 unit=mL
